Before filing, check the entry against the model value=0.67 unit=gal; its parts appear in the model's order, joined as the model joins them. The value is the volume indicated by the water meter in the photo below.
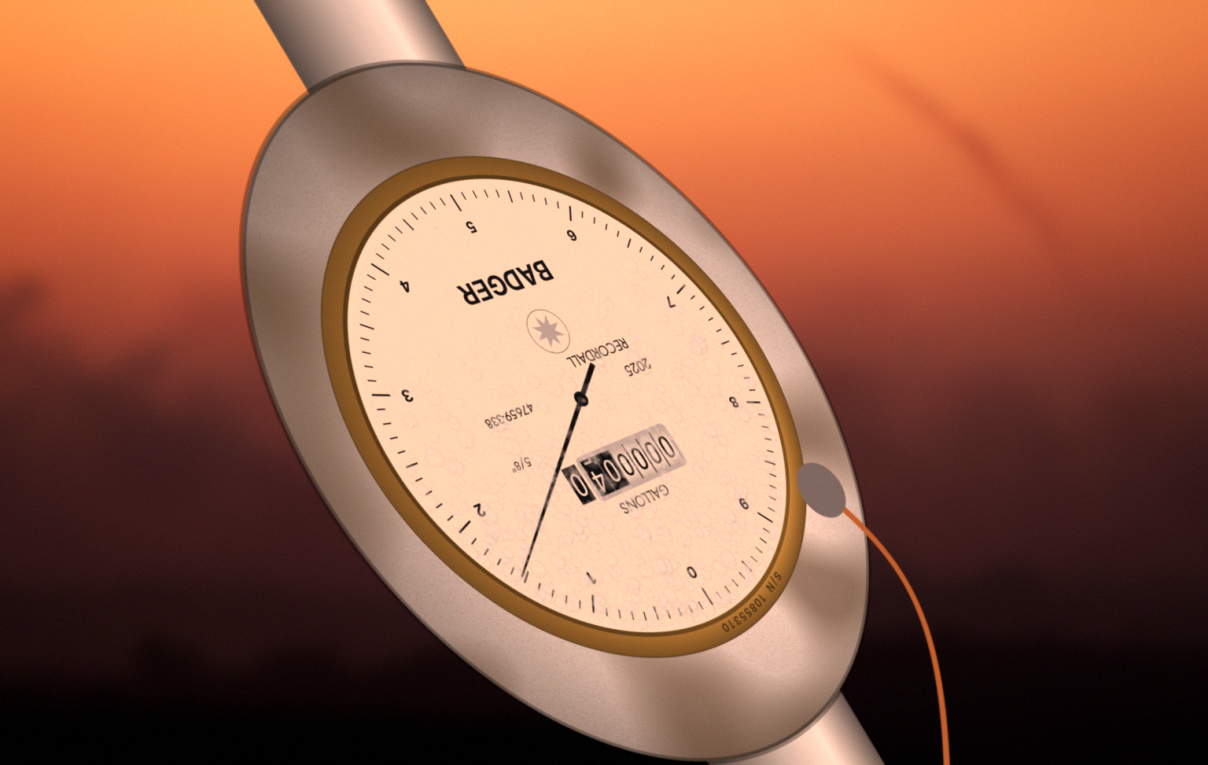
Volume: value=41.5 unit=gal
